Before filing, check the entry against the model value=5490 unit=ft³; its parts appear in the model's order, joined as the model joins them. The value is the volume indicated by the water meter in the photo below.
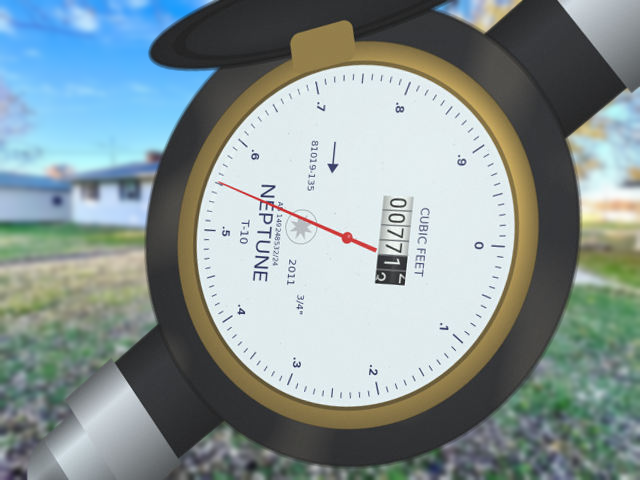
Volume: value=7712.55 unit=ft³
